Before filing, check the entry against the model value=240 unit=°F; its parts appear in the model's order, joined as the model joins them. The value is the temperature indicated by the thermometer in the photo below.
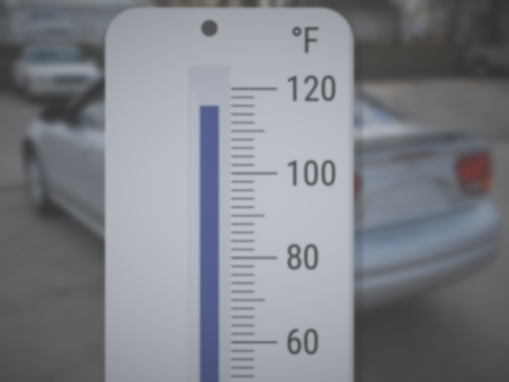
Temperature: value=116 unit=°F
